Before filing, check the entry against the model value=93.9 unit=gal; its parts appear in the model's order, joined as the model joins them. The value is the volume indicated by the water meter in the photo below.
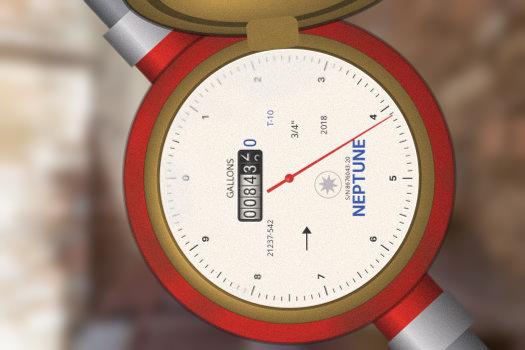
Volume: value=84324.1 unit=gal
